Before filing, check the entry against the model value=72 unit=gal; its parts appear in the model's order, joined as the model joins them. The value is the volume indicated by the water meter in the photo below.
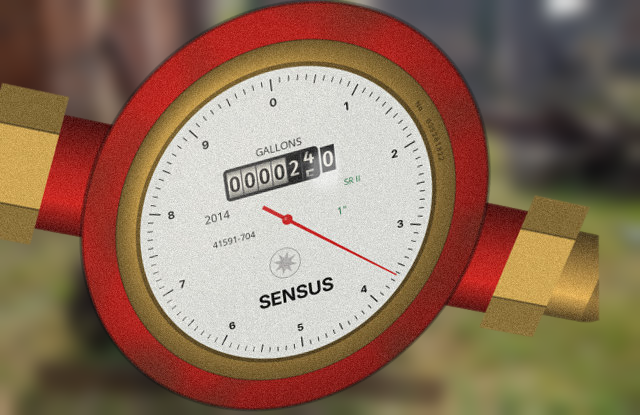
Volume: value=243.6 unit=gal
